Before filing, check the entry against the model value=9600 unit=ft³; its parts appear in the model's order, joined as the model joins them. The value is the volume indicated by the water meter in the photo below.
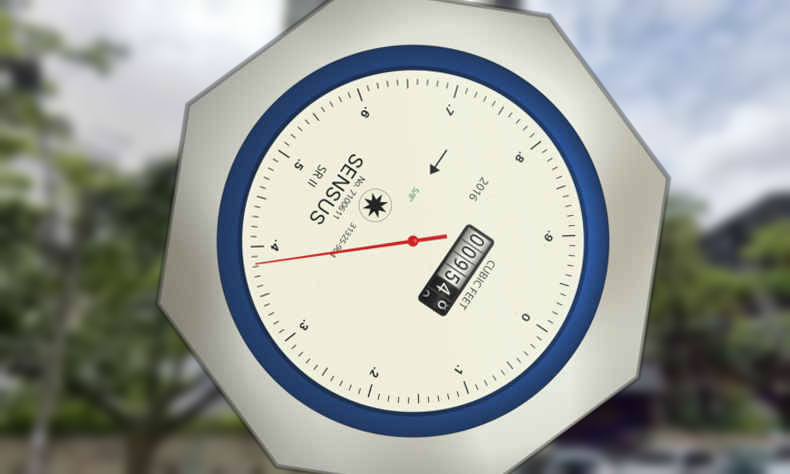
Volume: value=9548.38 unit=ft³
